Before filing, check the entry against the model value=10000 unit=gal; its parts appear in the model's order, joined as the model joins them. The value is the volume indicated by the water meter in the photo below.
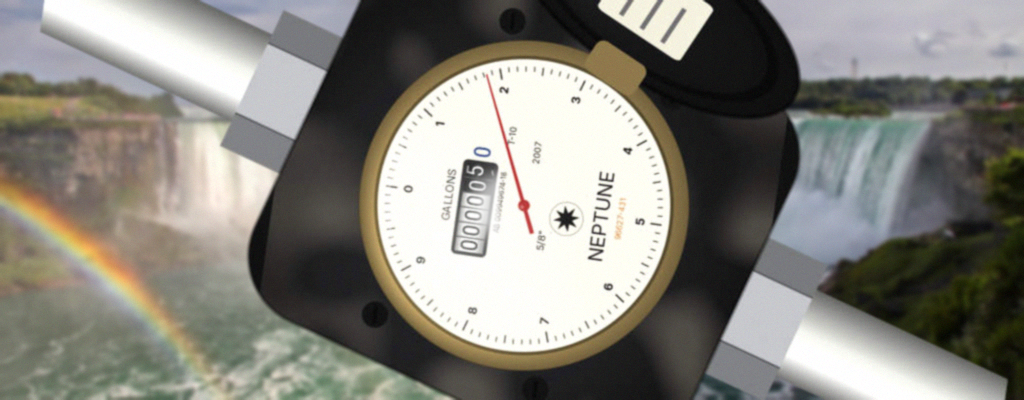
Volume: value=51.8 unit=gal
